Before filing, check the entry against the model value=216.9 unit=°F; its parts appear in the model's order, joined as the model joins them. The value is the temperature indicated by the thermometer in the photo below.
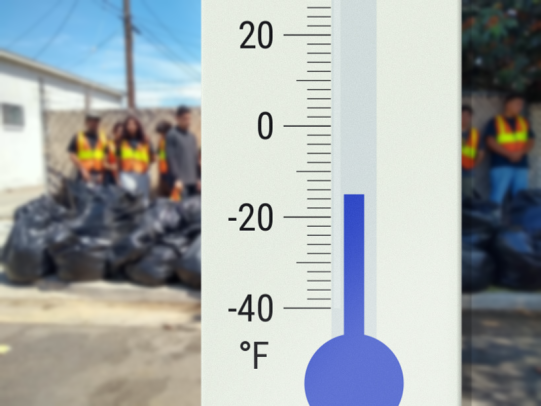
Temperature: value=-15 unit=°F
